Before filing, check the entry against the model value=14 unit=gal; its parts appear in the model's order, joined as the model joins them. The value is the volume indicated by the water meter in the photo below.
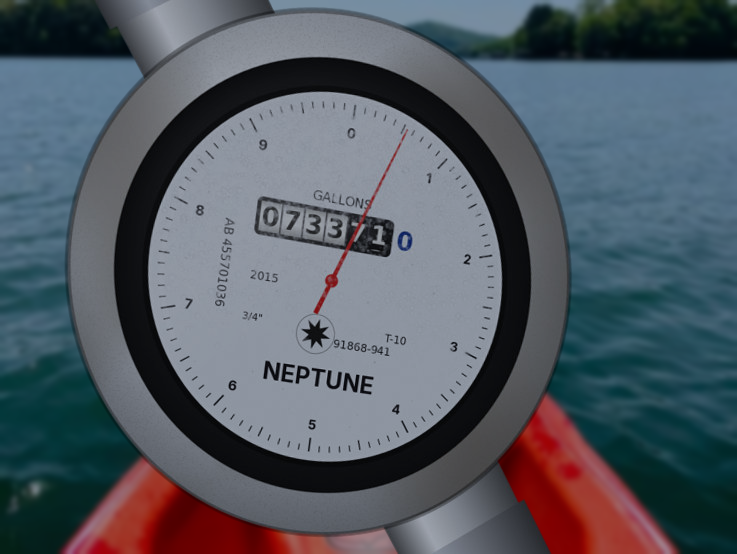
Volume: value=733710.5 unit=gal
